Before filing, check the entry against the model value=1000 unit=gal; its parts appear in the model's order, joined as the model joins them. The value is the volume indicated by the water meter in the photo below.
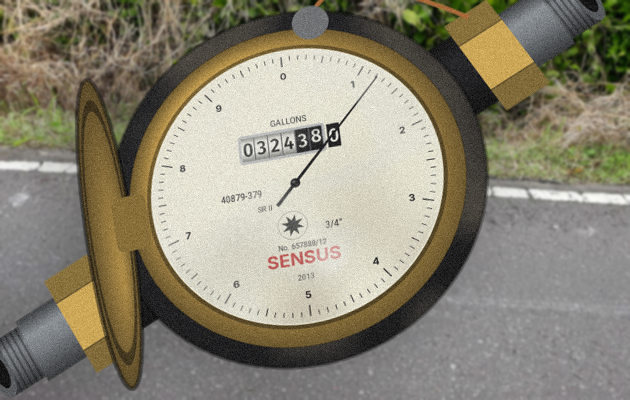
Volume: value=324381.2 unit=gal
